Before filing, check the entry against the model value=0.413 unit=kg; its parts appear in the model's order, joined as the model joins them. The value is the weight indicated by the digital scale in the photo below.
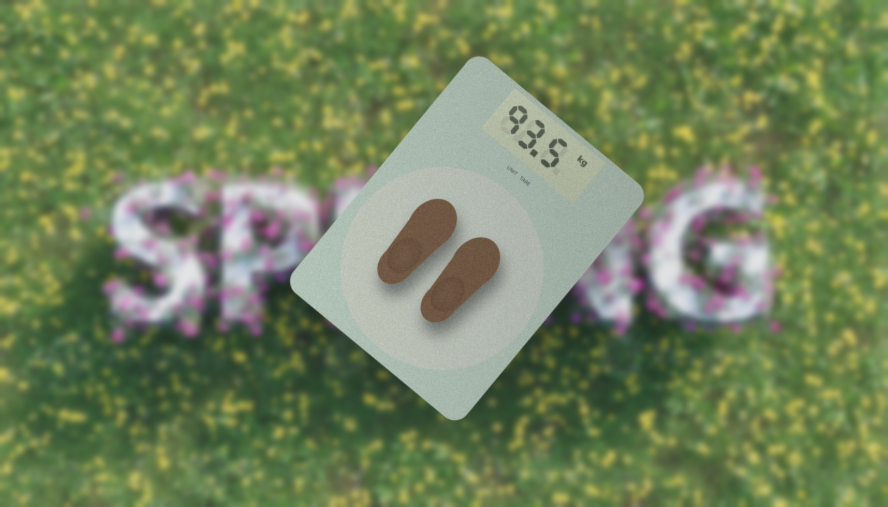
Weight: value=93.5 unit=kg
